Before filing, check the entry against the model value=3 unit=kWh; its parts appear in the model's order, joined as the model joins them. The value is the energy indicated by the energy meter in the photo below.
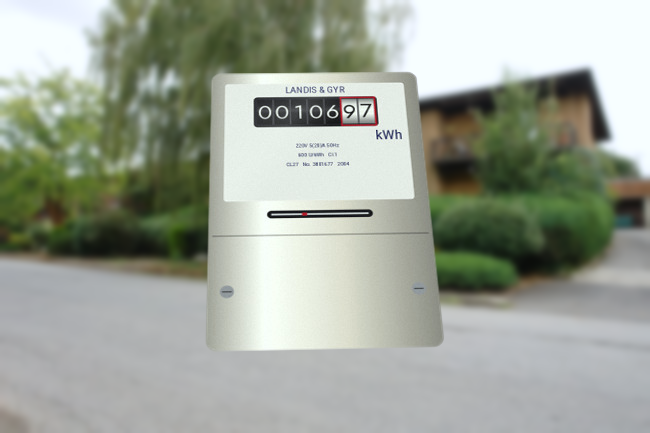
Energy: value=106.97 unit=kWh
